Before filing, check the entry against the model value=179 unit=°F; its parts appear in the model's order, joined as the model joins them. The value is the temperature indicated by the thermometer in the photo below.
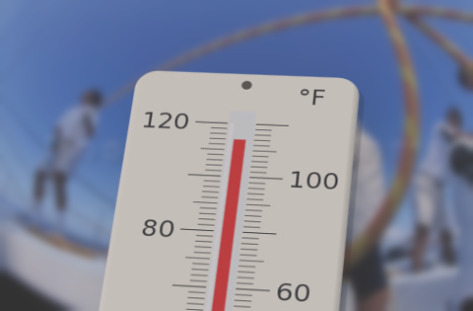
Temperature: value=114 unit=°F
